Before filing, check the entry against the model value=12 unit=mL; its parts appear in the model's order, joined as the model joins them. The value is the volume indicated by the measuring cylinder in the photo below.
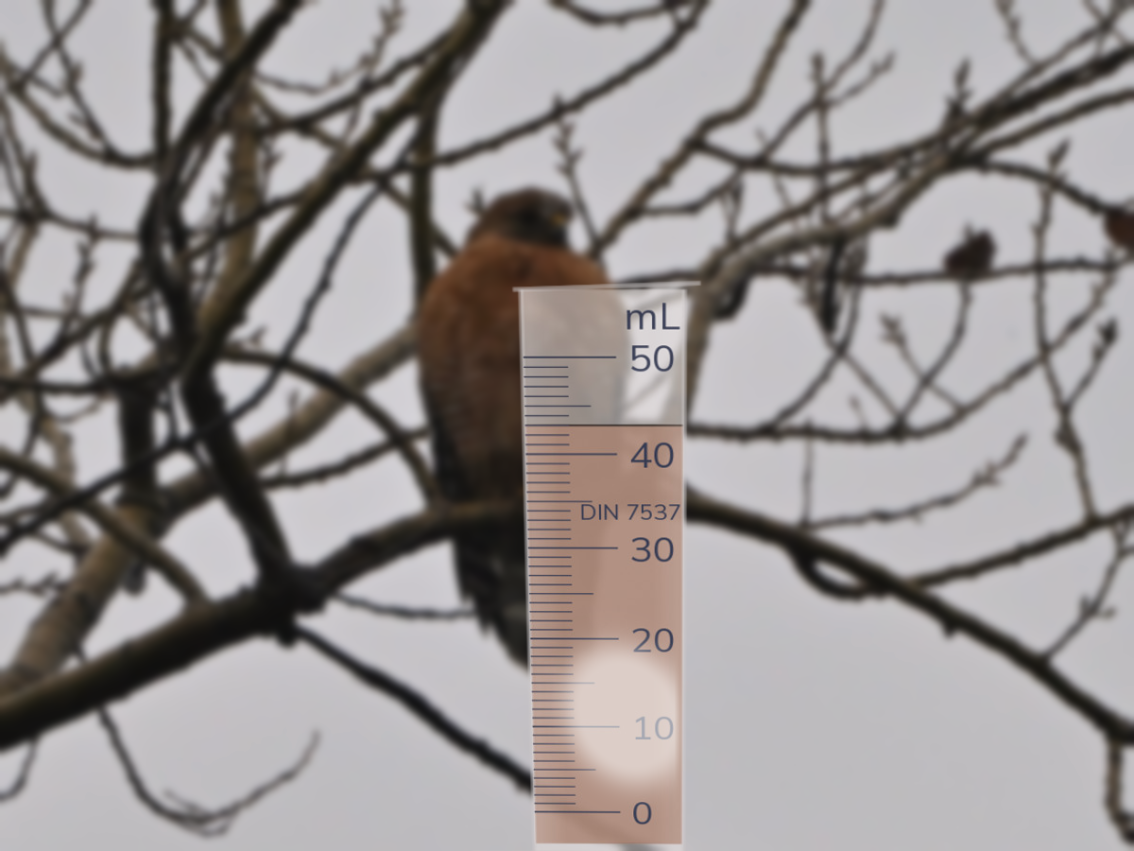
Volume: value=43 unit=mL
